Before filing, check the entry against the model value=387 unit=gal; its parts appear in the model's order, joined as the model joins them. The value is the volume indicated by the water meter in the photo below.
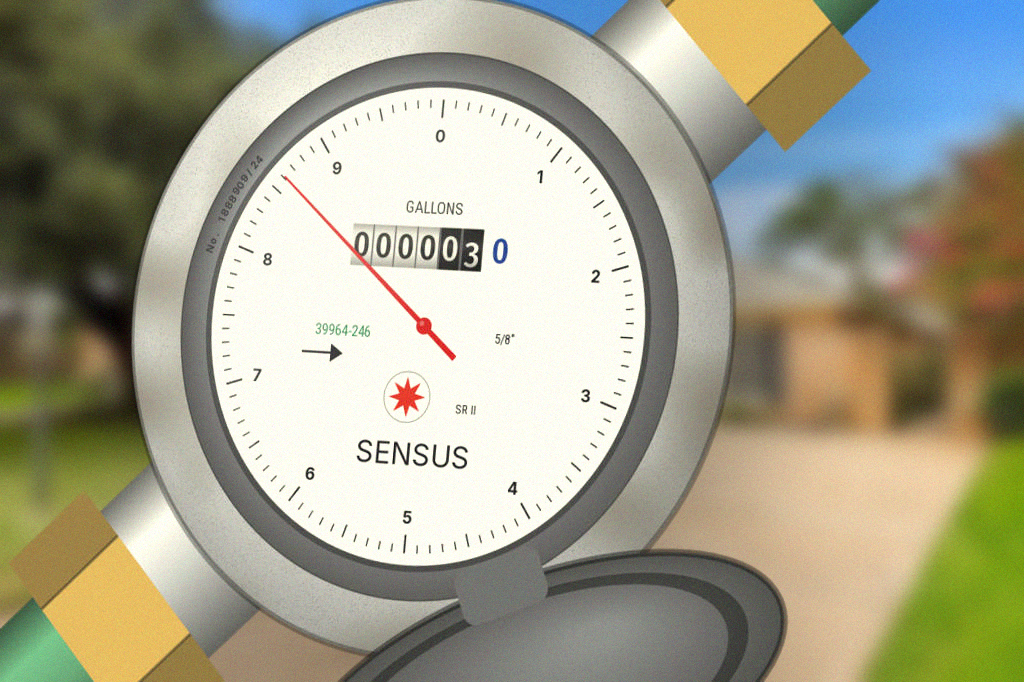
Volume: value=28.6 unit=gal
